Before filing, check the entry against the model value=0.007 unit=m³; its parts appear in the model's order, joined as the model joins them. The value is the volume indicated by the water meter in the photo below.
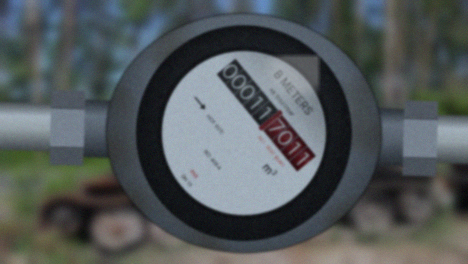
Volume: value=11.7011 unit=m³
